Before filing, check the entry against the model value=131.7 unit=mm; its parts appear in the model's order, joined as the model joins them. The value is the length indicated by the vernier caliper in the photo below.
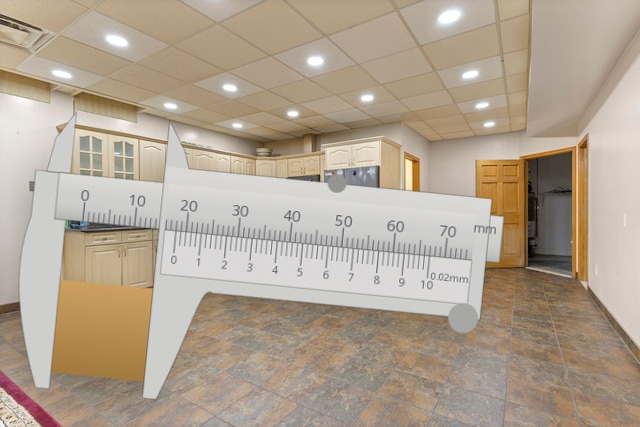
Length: value=18.0 unit=mm
